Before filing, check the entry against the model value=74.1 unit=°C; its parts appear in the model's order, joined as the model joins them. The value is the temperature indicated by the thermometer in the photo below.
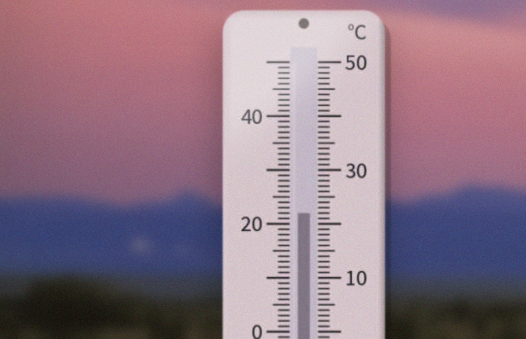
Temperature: value=22 unit=°C
